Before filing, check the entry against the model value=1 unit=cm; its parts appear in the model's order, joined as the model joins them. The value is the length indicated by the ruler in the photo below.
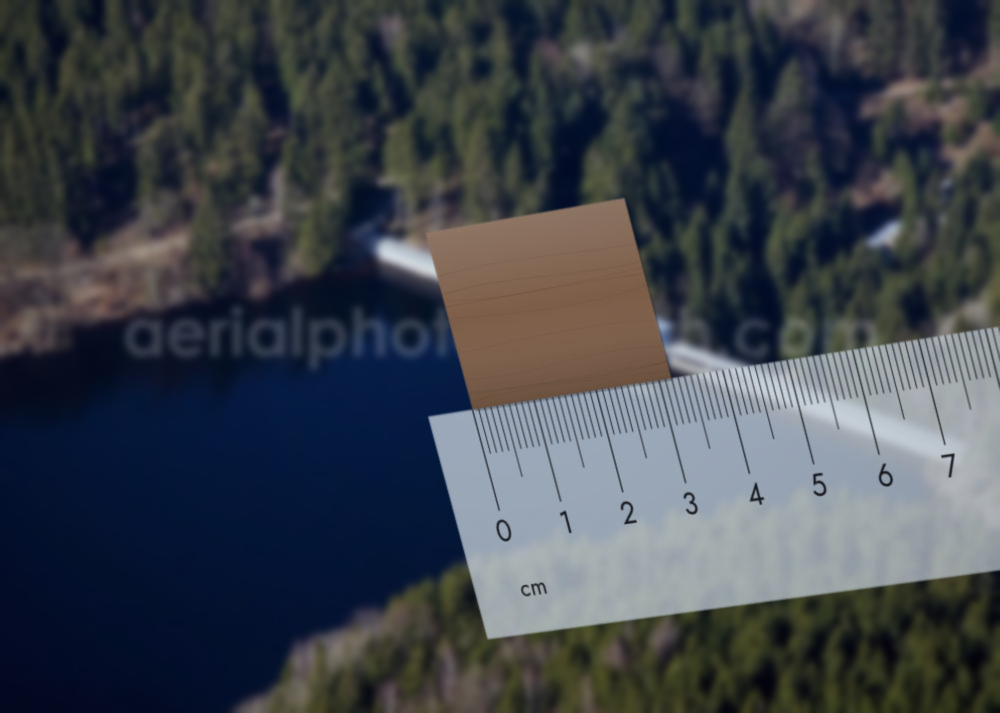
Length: value=3.2 unit=cm
